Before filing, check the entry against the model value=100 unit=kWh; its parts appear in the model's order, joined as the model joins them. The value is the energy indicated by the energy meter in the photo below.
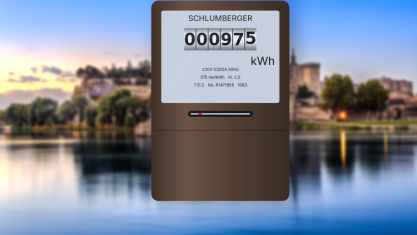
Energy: value=975 unit=kWh
